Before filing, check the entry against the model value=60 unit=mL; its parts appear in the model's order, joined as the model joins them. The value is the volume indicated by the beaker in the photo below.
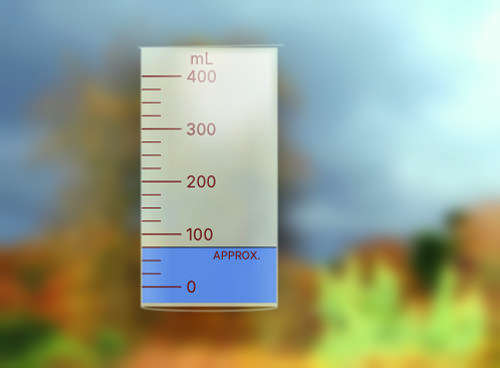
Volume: value=75 unit=mL
